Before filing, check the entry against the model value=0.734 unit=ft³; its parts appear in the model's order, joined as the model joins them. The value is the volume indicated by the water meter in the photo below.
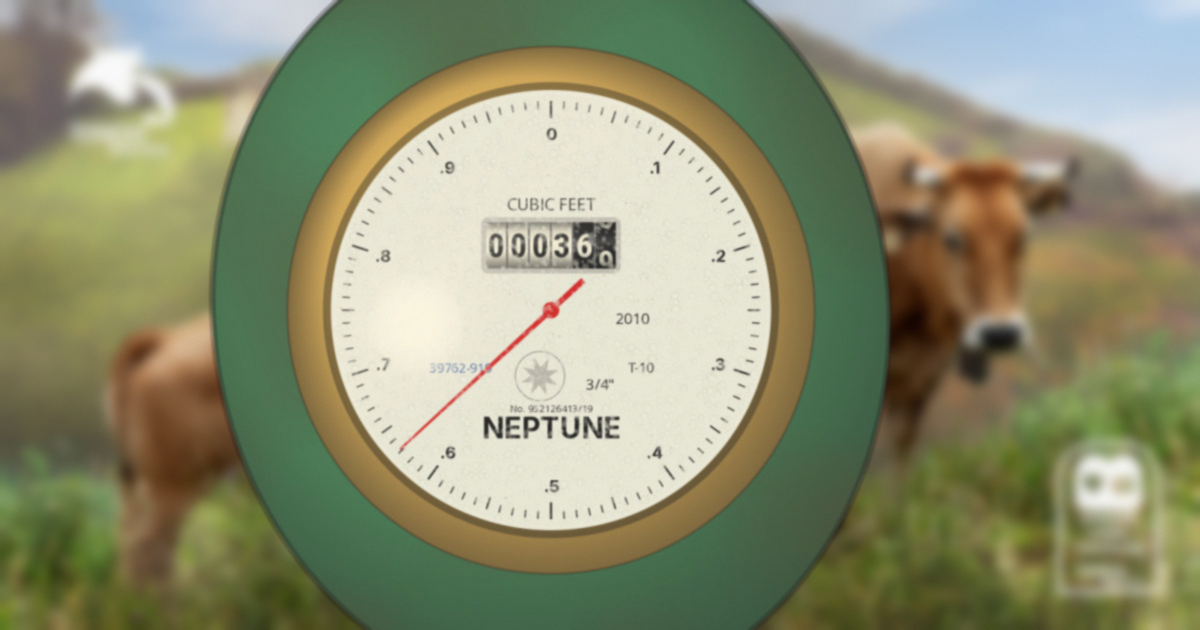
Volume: value=368.63 unit=ft³
